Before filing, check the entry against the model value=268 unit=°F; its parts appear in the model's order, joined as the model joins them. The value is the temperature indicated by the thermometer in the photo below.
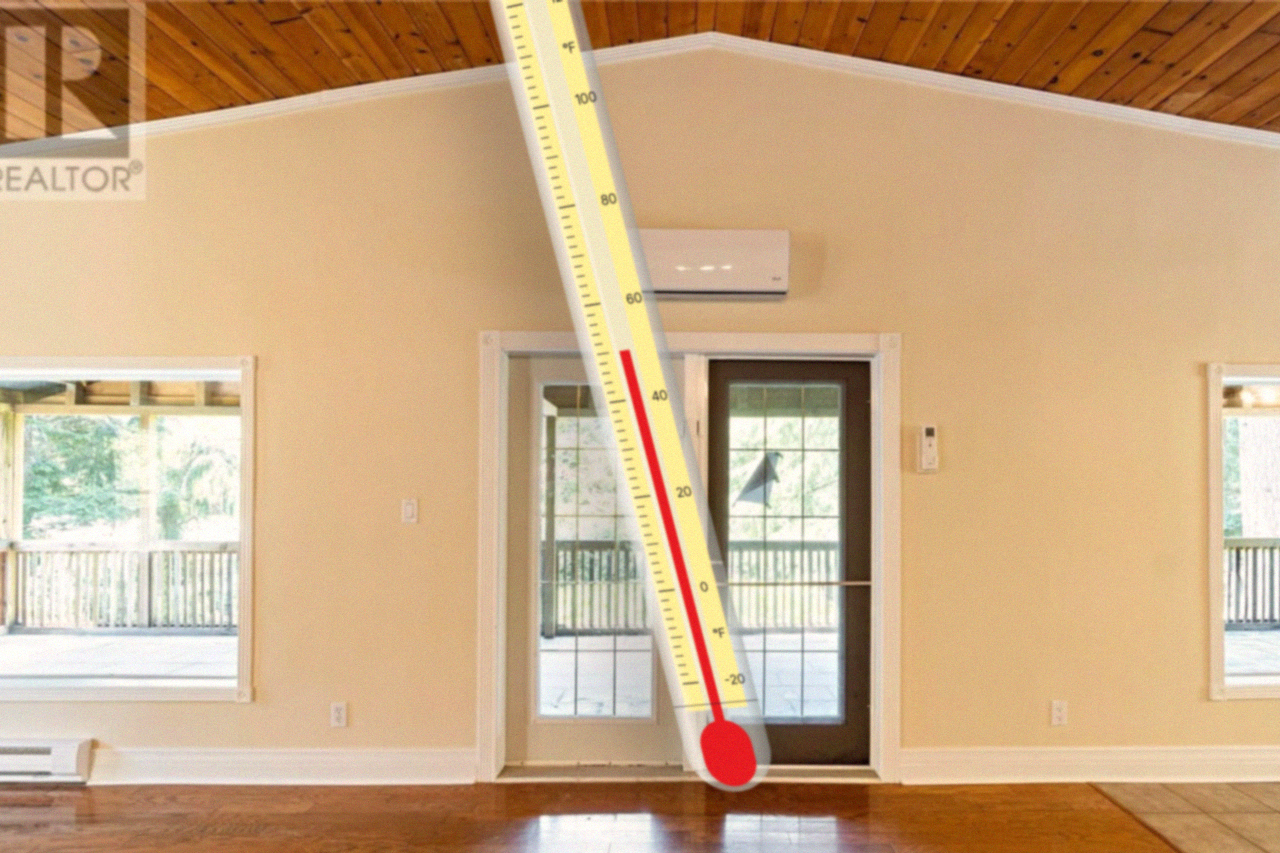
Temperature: value=50 unit=°F
